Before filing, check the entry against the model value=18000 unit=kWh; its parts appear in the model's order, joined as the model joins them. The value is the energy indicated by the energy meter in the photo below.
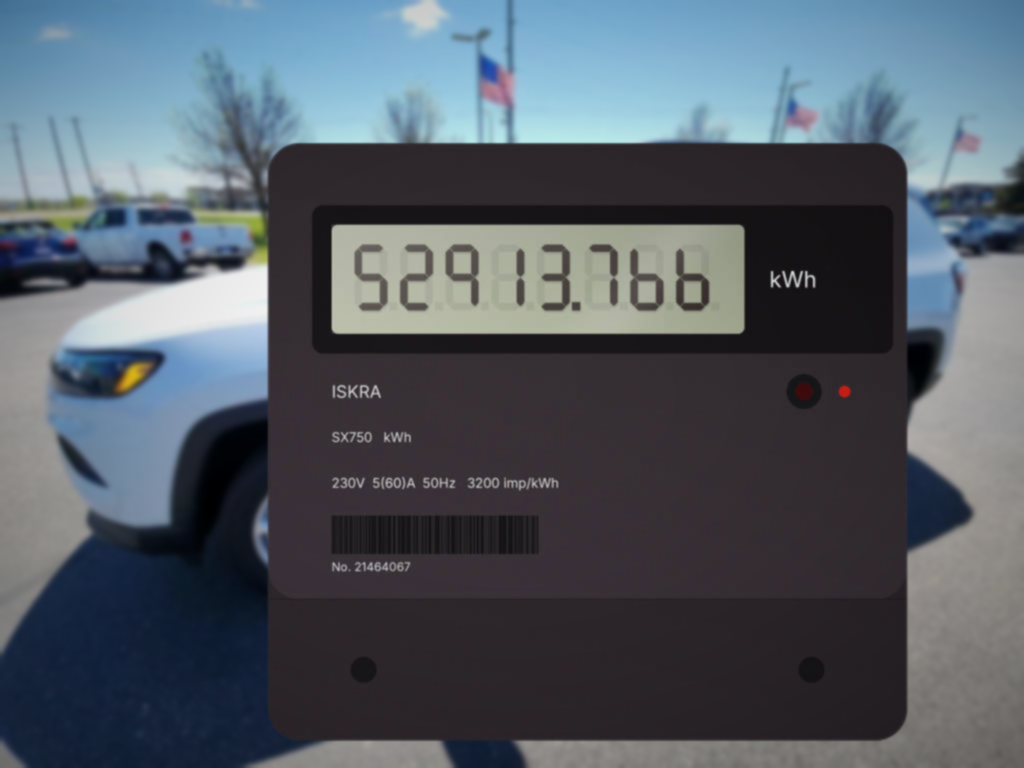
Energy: value=52913.766 unit=kWh
